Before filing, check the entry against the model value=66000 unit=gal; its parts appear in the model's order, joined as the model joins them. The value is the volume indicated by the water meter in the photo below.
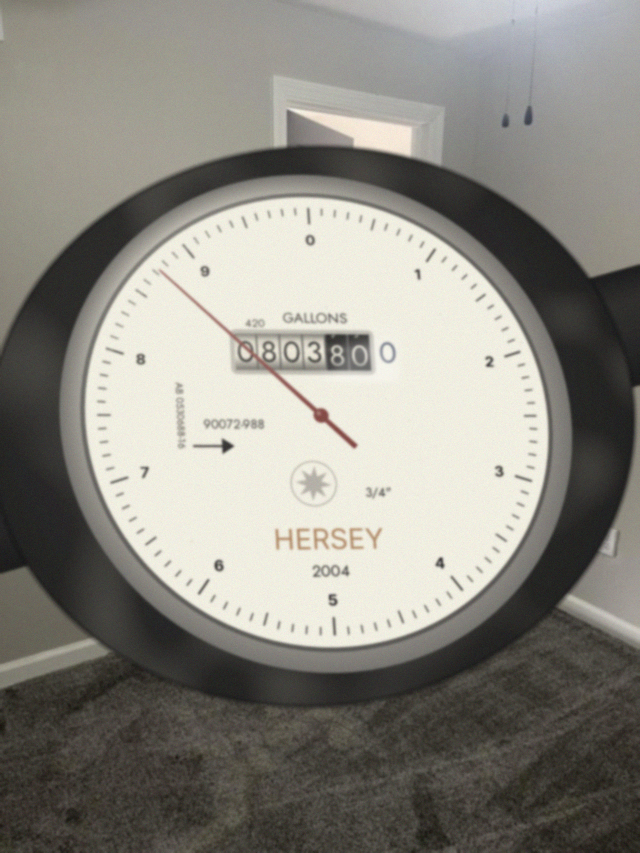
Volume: value=803798.7 unit=gal
